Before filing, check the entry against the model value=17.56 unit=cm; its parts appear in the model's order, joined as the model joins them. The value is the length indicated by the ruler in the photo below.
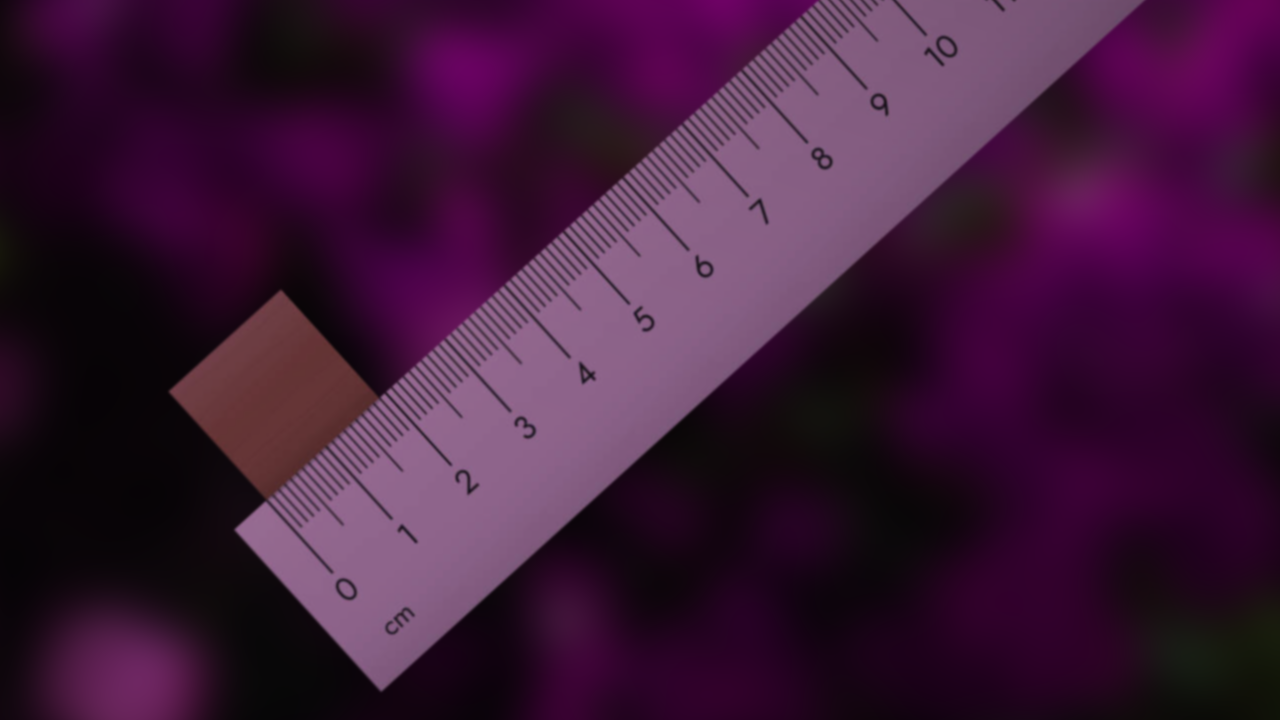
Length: value=1.9 unit=cm
